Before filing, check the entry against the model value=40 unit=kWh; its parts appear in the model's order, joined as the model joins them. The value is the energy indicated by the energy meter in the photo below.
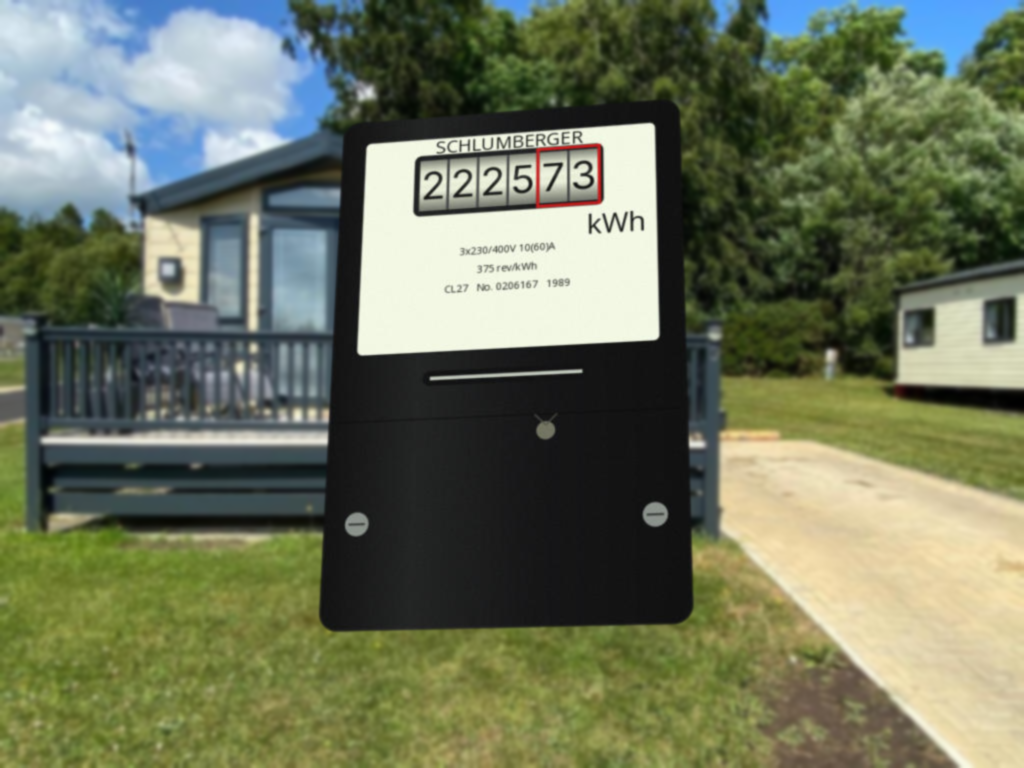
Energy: value=2225.73 unit=kWh
